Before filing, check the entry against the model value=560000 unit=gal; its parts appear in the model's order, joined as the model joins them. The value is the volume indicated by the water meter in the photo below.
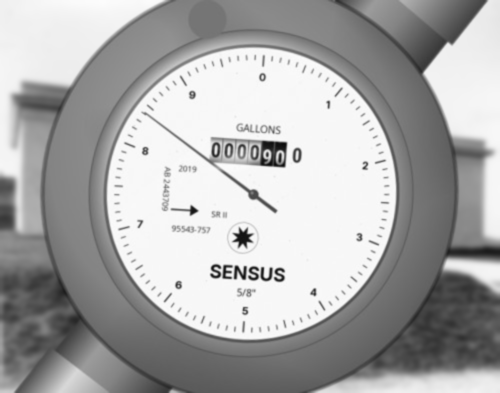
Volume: value=898.4 unit=gal
